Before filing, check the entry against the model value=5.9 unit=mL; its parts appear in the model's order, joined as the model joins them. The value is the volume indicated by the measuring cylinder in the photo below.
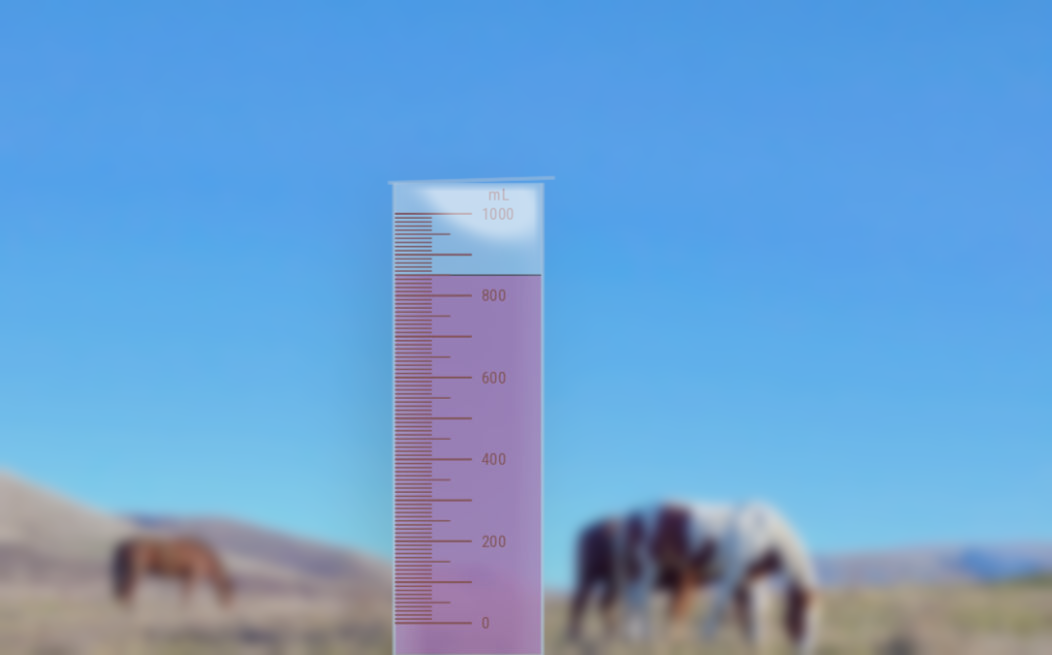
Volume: value=850 unit=mL
